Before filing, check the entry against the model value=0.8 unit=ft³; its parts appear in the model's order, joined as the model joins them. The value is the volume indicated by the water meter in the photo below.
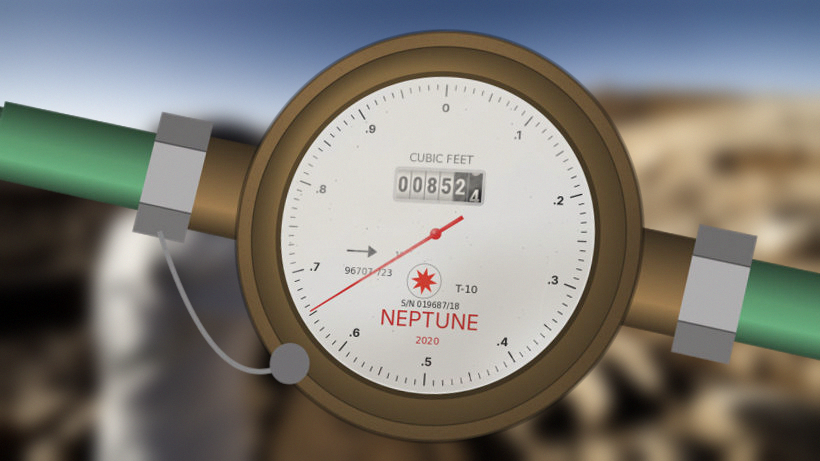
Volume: value=8523.65 unit=ft³
